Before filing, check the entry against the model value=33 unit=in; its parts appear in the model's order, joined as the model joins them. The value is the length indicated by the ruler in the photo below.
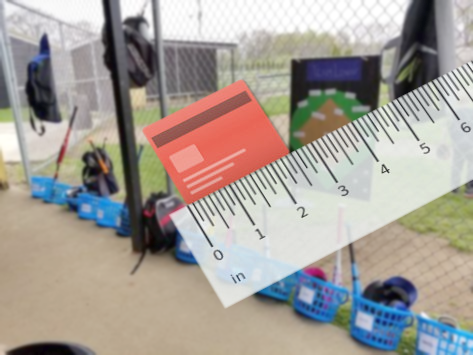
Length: value=2.5 unit=in
